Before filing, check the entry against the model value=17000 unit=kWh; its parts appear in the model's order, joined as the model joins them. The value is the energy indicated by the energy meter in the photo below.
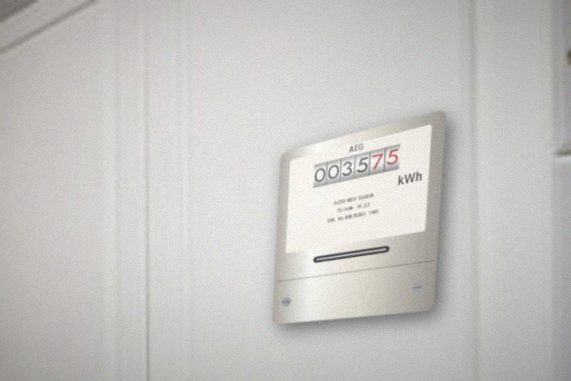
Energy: value=35.75 unit=kWh
